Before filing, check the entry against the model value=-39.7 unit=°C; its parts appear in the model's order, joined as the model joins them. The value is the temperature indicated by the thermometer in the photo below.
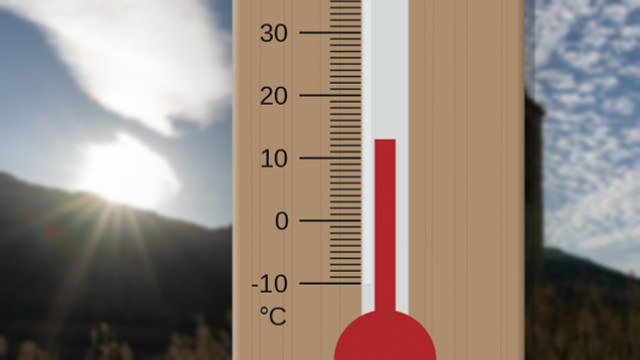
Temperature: value=13 unit=°C
